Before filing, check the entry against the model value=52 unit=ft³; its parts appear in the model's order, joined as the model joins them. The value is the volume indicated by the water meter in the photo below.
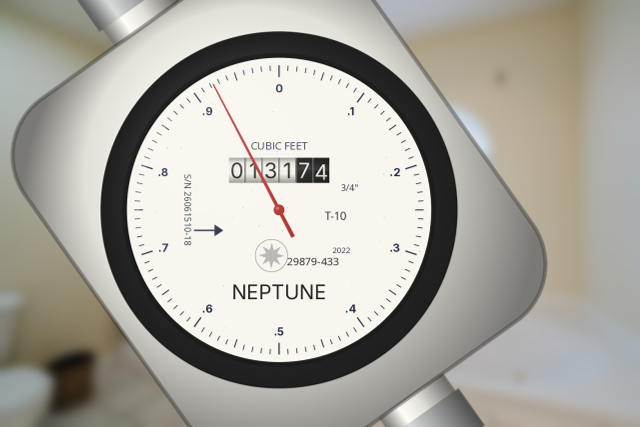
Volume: value=13173.92 unit=ft³
